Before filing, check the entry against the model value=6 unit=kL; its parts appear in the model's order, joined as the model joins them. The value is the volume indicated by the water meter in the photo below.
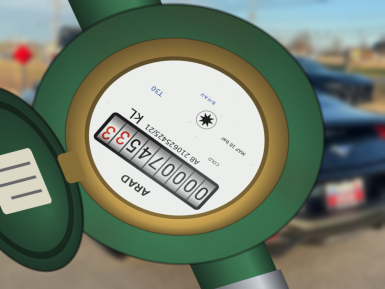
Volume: value=745.33 unit=kL
